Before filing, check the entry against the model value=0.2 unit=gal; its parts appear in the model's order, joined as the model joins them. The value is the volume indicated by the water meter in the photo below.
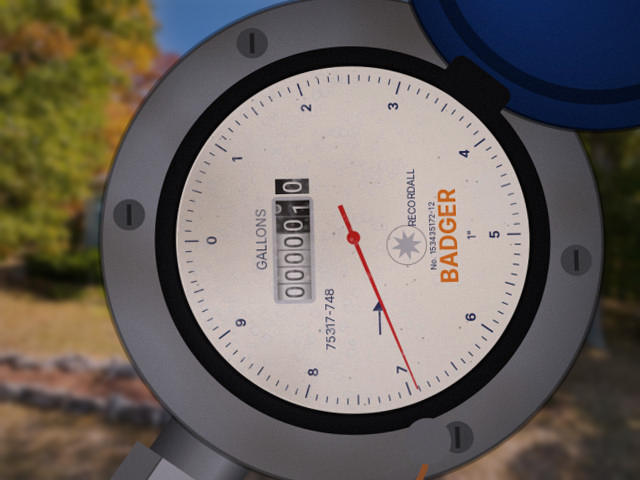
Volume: value=6.9 unit=gal
